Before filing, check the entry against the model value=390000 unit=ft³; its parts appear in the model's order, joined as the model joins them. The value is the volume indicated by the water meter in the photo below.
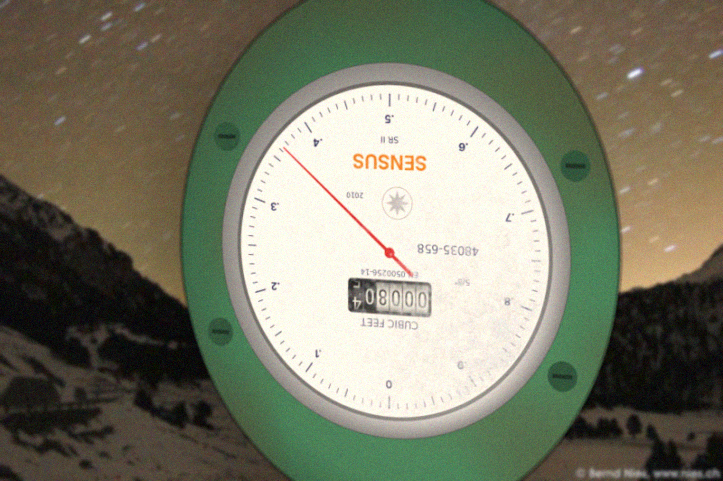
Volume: value=804.36 unit=ft³
